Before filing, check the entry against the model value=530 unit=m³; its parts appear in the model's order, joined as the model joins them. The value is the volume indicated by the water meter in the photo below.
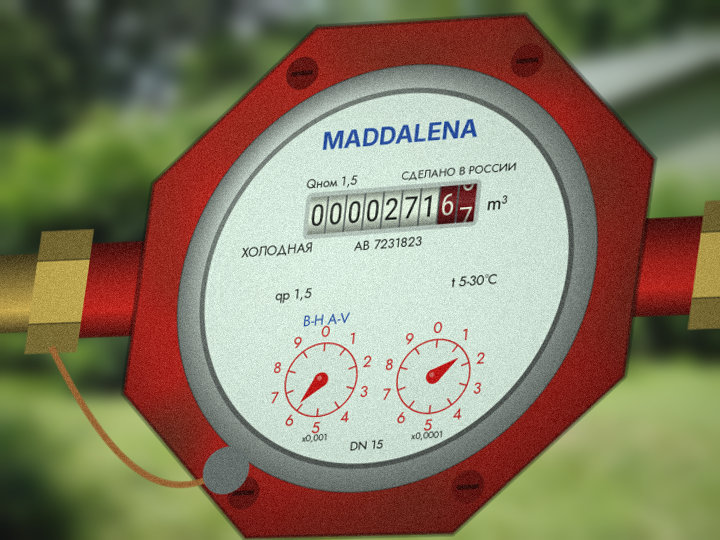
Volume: value=271.6661 unit=m³
